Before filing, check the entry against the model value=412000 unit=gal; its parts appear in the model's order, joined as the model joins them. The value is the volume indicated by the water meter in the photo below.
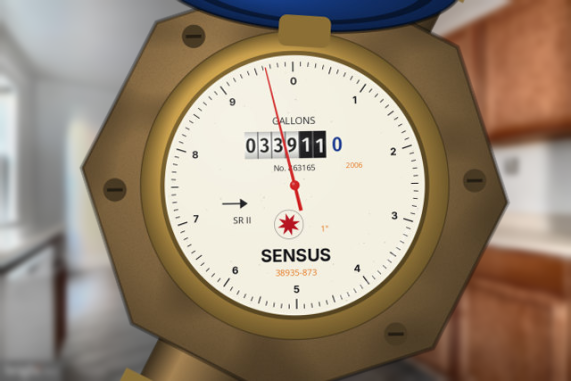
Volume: value=339109.6 unit=gal
